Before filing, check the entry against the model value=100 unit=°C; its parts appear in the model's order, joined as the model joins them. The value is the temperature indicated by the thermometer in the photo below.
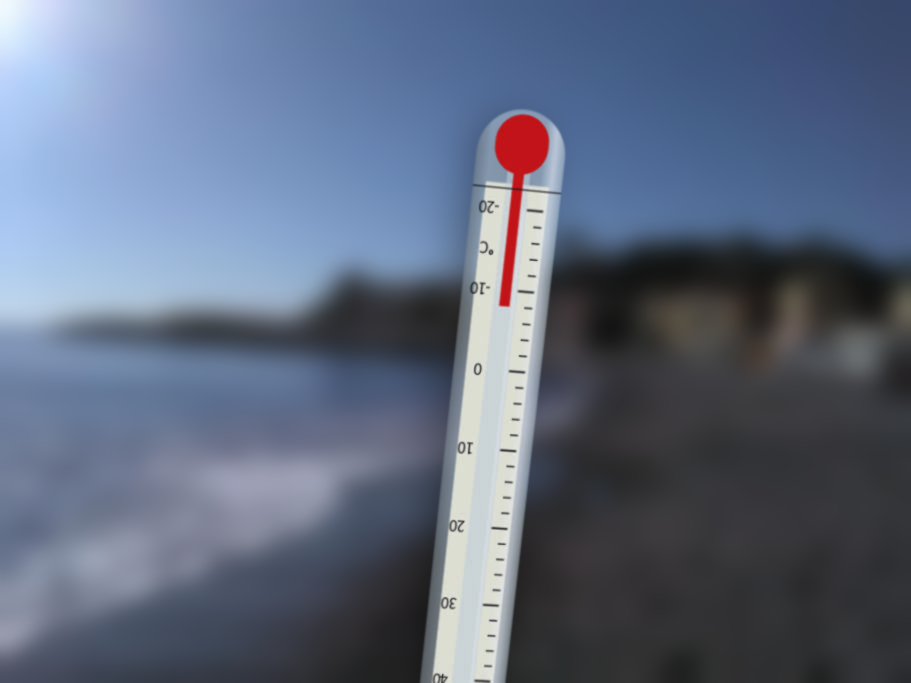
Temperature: value=-8 unit=°C
